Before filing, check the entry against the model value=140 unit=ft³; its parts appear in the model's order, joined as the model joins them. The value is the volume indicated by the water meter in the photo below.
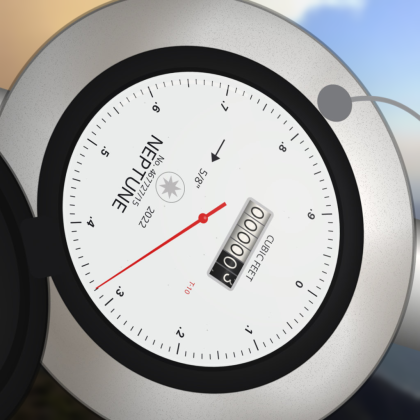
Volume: value=3.32 unit=ft³
